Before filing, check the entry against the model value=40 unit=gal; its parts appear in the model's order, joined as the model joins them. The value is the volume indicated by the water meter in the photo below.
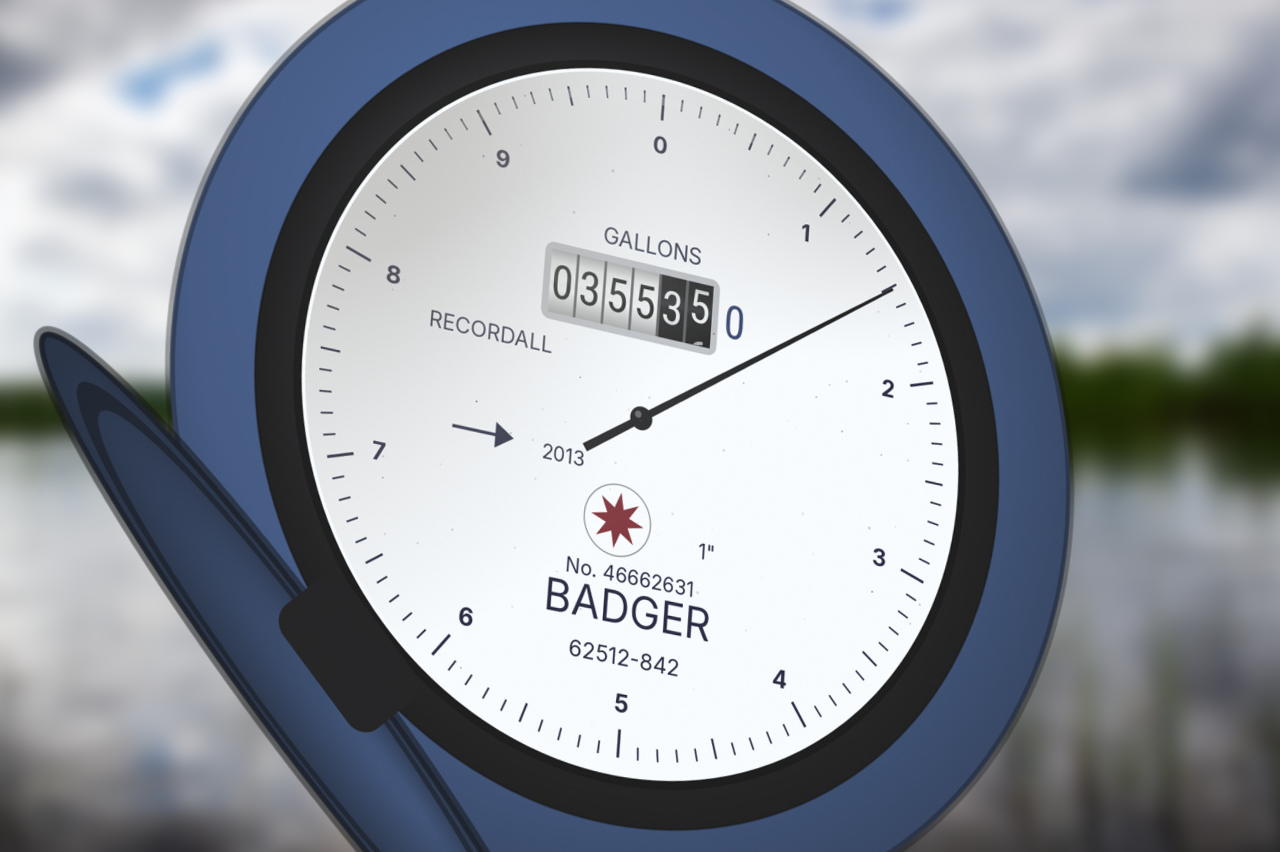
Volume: value=355351.5 unit=gal
